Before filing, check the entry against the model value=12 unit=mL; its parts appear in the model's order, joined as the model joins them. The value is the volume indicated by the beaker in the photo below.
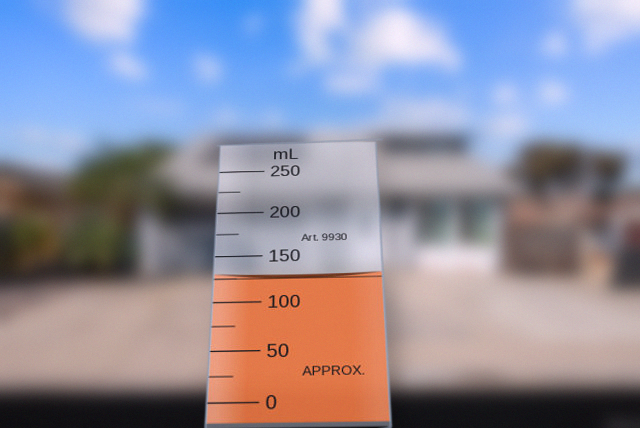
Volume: value=125 unit=mL
